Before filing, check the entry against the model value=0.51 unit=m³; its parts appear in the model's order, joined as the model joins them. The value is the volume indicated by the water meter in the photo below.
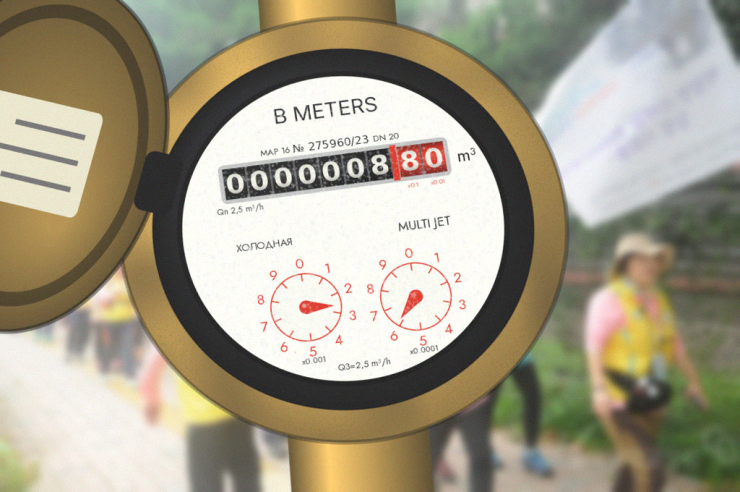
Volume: value=8.8026 unit=m³
